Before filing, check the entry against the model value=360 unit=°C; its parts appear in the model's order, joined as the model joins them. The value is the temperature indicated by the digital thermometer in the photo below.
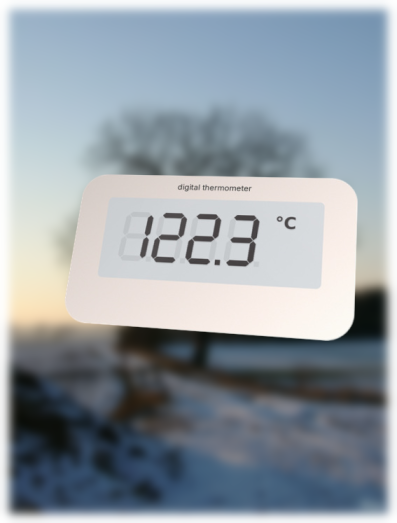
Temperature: value=122.3 unit=°C
